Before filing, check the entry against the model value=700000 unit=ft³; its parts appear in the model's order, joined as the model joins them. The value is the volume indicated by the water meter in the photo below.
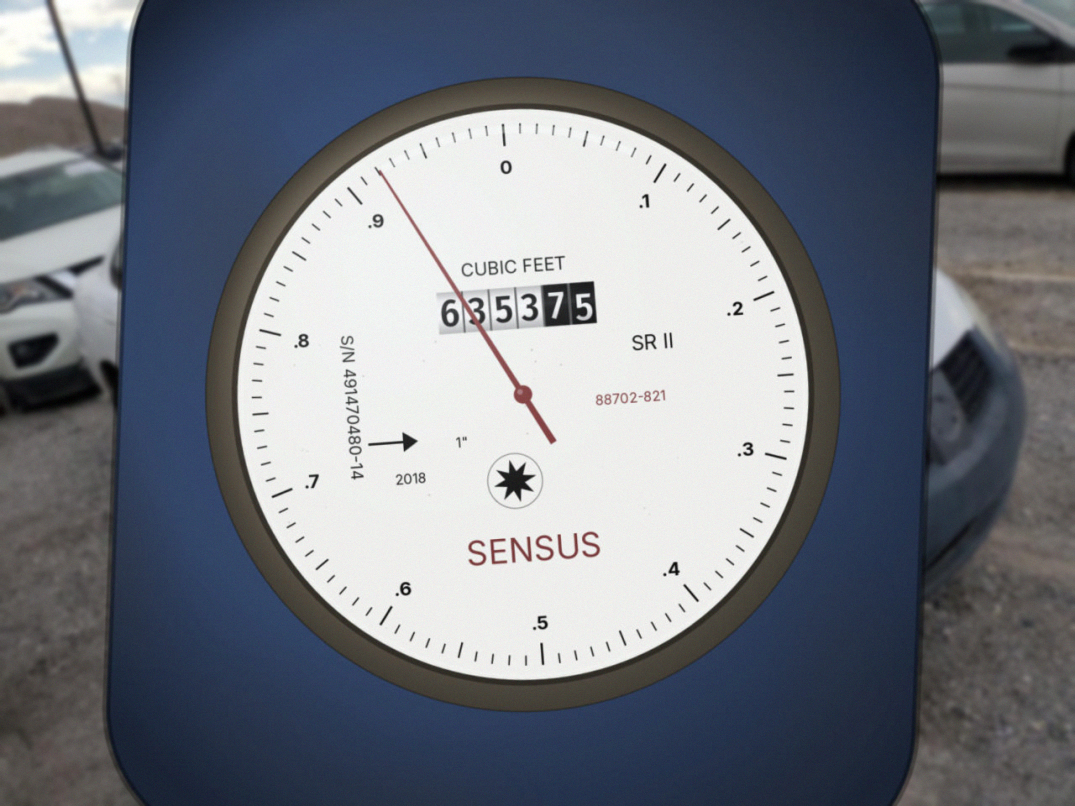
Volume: value=635374.92 unit=ft³
